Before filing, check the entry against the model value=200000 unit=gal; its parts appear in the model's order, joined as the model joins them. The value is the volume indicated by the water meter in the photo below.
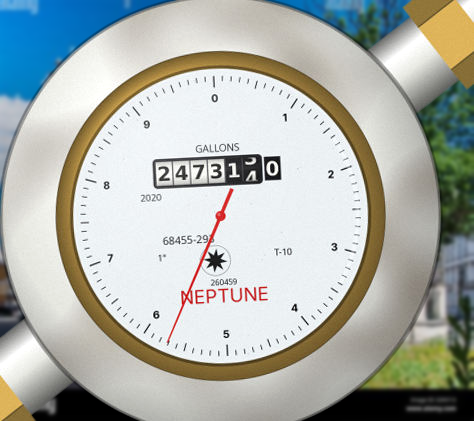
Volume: value=2473135.7 unit=gal
